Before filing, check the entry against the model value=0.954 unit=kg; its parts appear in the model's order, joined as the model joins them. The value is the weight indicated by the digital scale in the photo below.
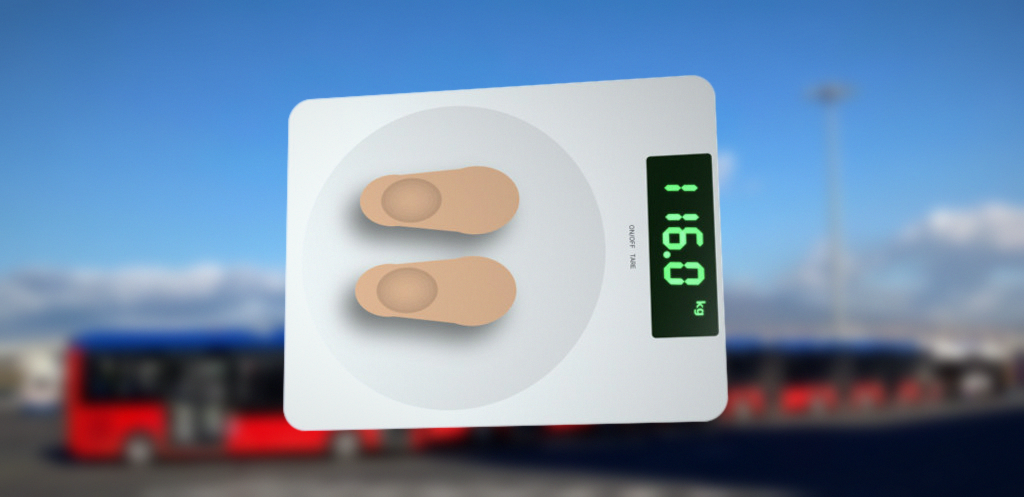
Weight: value=116.0 unit=kg
